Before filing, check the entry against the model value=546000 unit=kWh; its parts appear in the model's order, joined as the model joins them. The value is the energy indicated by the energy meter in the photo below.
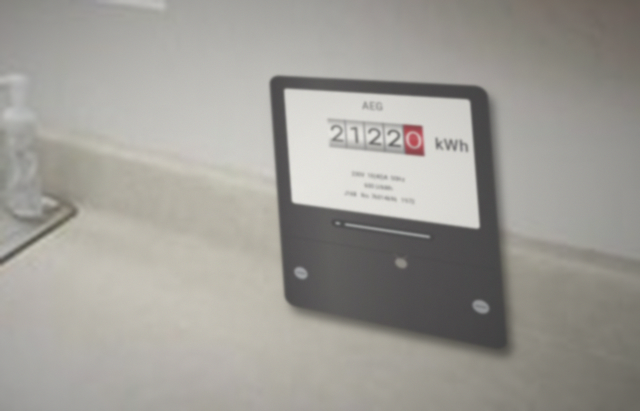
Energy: value=2122.0 unit=kWh
